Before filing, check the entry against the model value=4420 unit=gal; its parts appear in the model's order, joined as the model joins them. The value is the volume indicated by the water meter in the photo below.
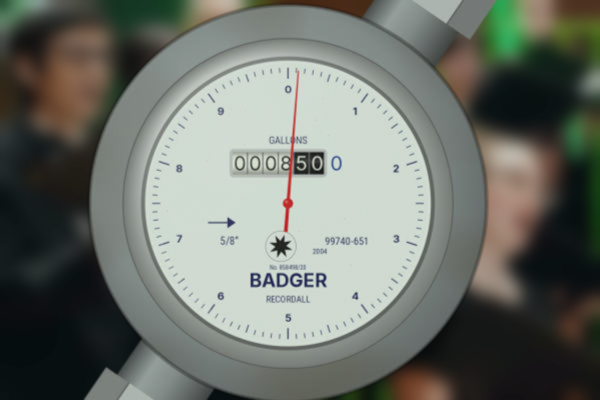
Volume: value=8500.1 unit=gal
